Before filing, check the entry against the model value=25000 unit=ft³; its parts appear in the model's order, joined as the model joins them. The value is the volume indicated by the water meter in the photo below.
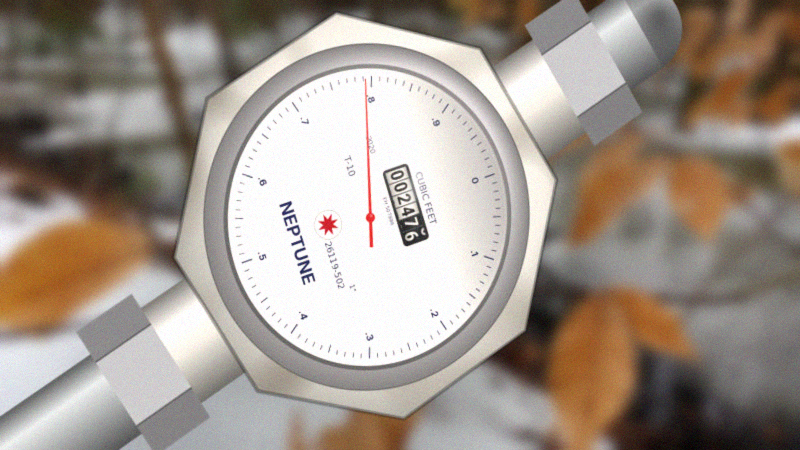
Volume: value=2475.79 unit=ft³
